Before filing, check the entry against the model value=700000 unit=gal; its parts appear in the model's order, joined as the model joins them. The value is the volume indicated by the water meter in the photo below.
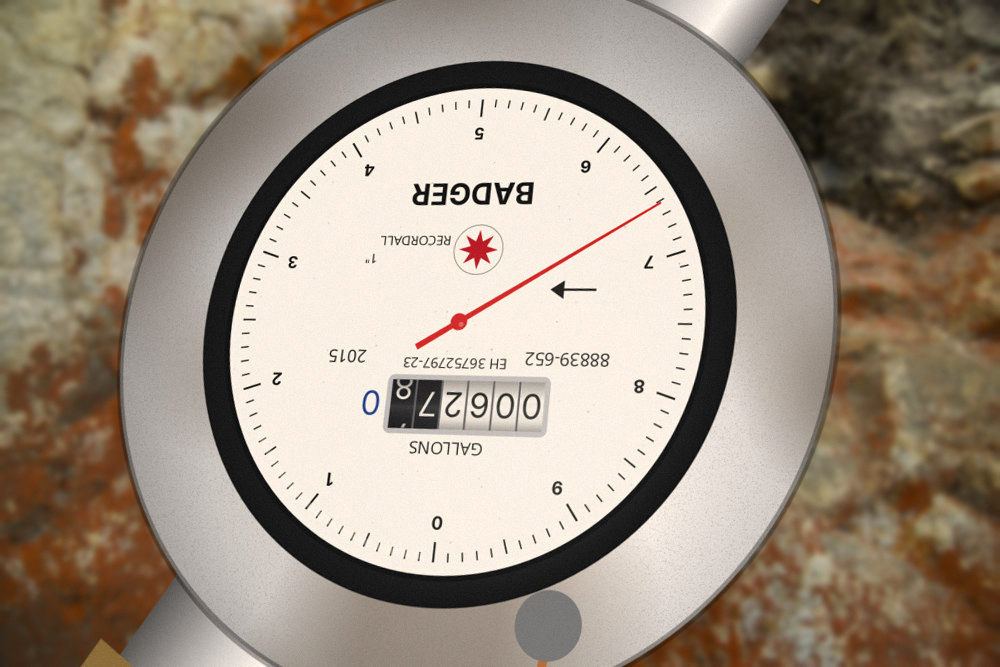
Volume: value=62776.6 unit=gal
